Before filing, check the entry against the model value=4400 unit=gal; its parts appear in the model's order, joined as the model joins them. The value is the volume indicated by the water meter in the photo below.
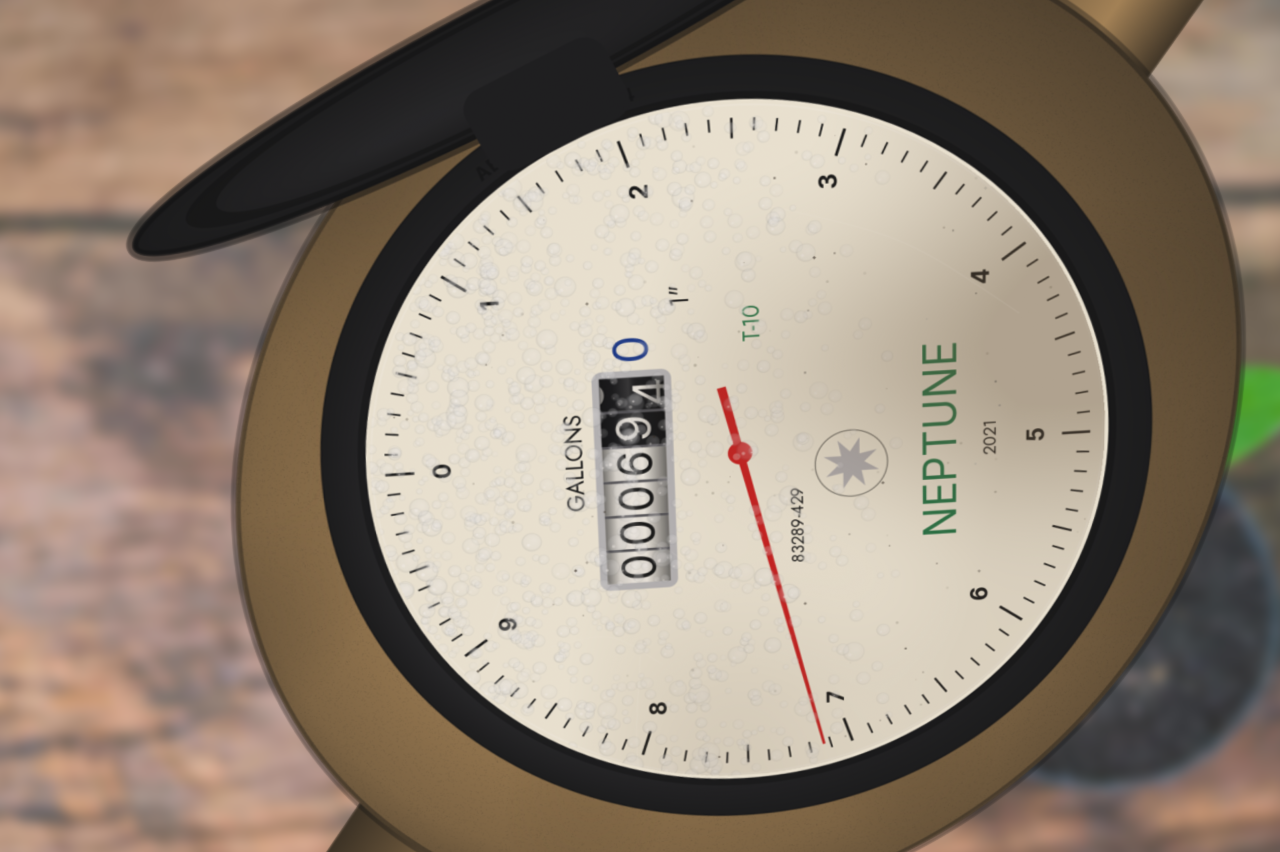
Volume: value=6937.1 unit=gal
